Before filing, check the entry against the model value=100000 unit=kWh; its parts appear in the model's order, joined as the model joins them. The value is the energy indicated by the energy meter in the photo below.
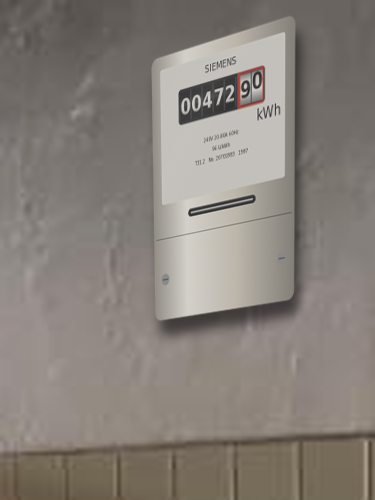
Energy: value=472.90 unit=kWh
